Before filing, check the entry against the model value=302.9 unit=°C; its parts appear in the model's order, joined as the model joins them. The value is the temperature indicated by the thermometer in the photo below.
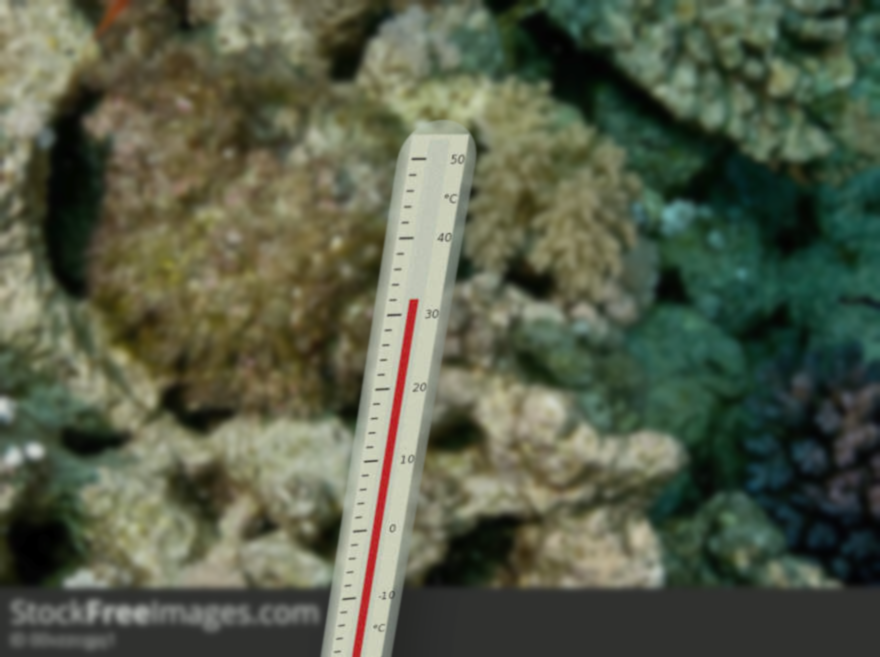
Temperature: value=32 unit=°C
